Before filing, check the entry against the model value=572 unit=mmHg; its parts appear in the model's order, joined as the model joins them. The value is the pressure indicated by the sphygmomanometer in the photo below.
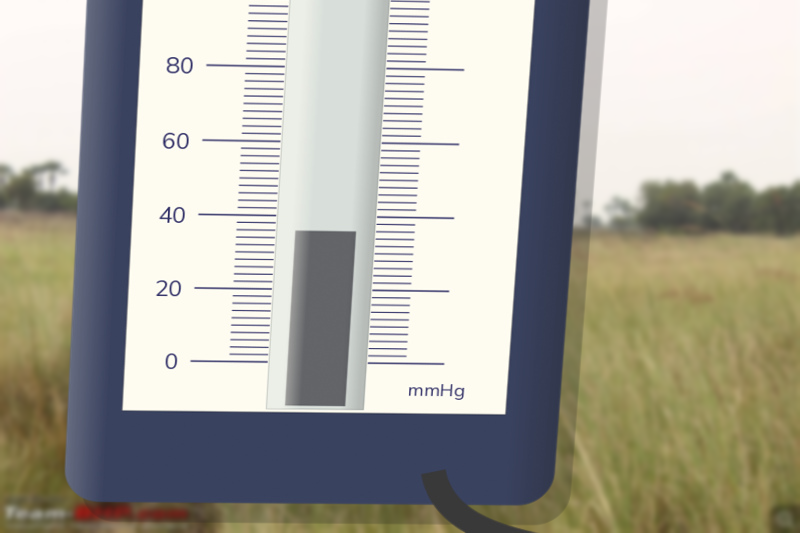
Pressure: value=36 unit=mmHg
